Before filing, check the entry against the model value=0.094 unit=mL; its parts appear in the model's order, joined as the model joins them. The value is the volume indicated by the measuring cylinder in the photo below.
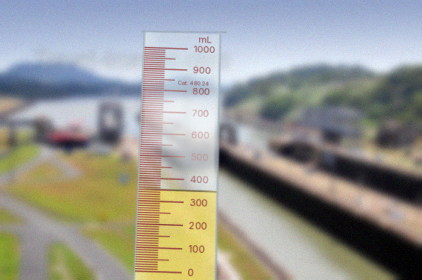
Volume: value=350 unit=mL
